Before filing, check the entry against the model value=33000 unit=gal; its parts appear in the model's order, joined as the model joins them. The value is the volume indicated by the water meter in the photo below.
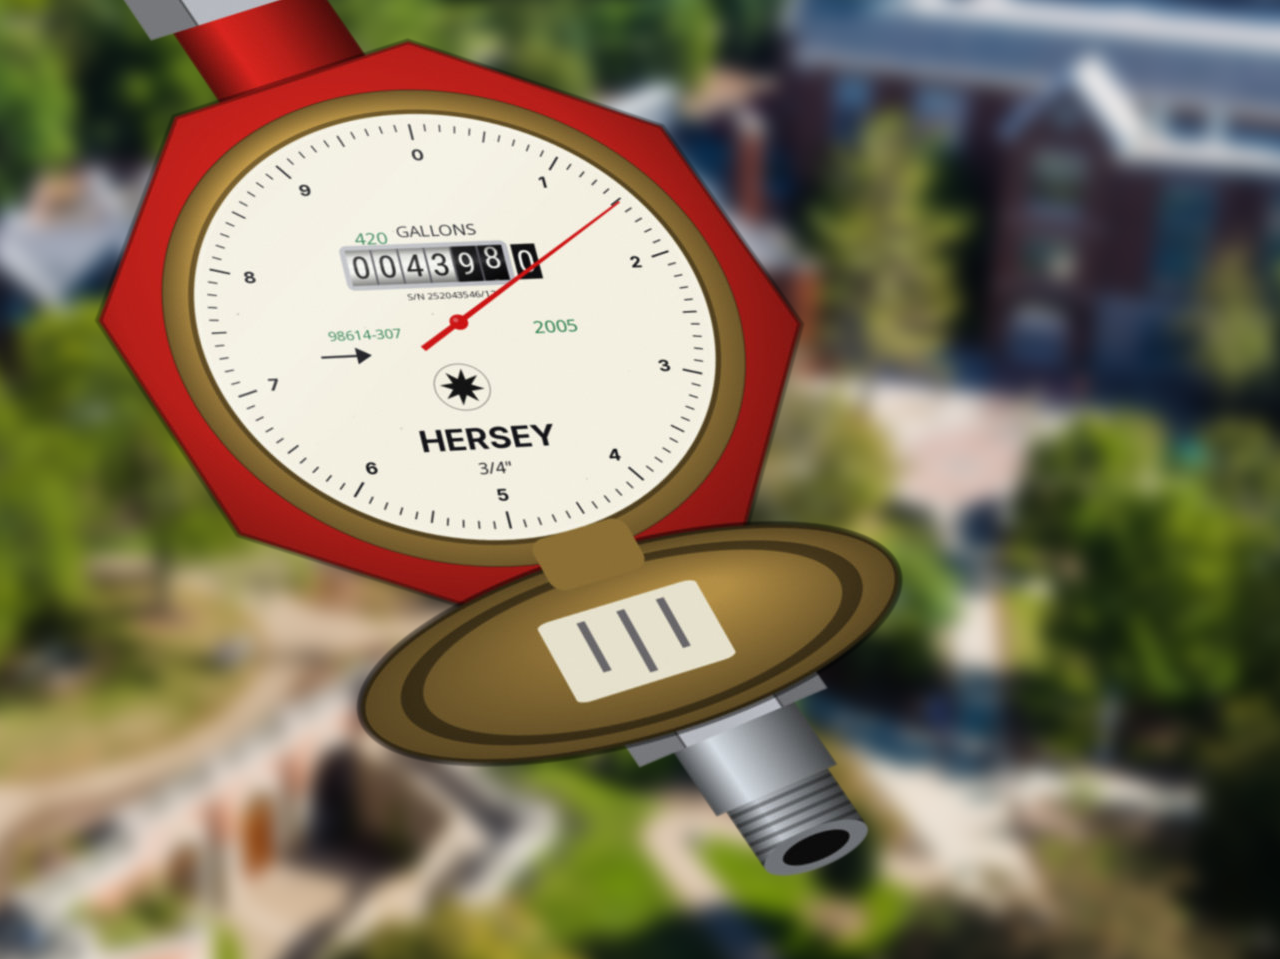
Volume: value=43981.5 unit=gal
